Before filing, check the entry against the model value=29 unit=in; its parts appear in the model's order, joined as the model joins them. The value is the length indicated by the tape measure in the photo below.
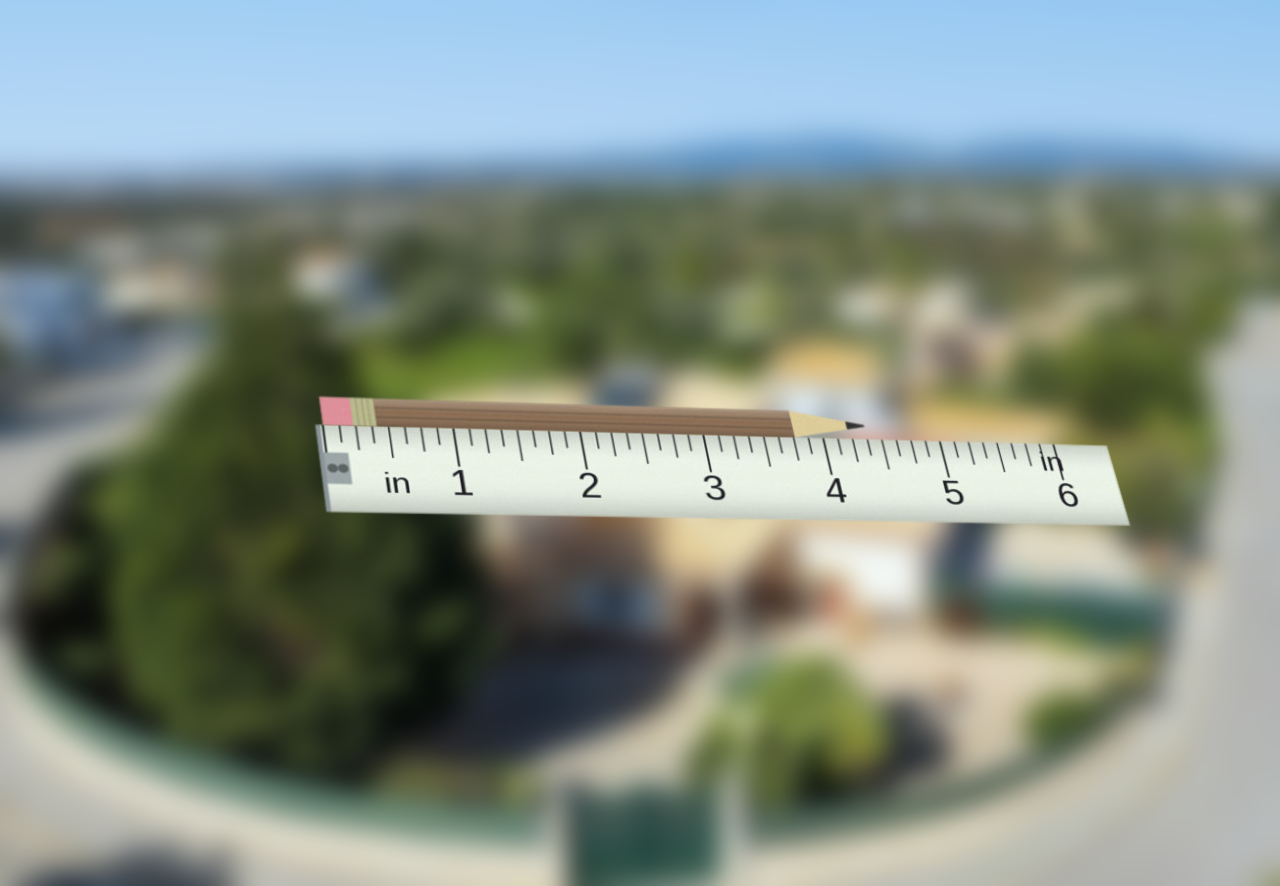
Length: value=4.375 unit=in
